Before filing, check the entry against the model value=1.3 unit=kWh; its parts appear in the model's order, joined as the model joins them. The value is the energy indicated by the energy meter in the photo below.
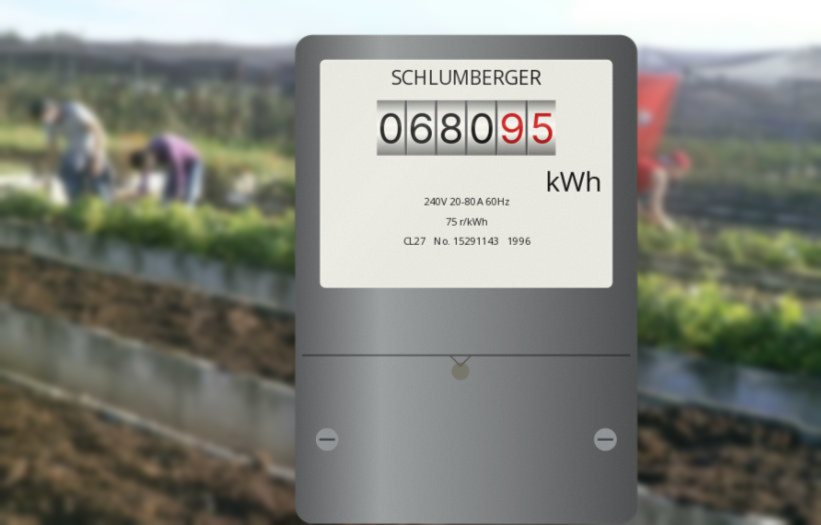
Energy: value=680.95 unit=kWh
